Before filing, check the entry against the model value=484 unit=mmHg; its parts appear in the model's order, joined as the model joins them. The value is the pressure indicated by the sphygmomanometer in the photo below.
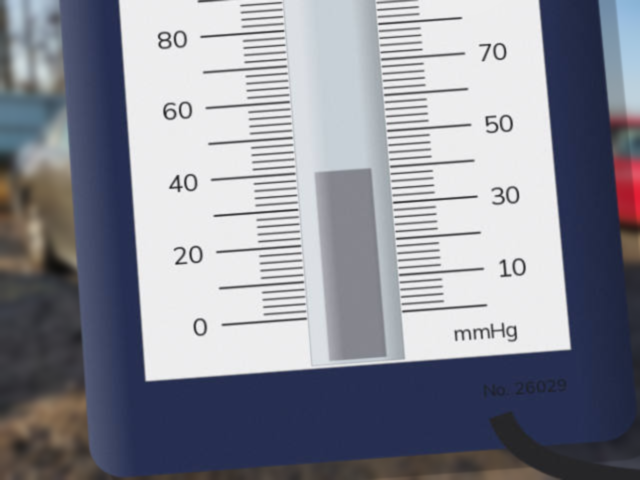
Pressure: value=40 unit=mmHg
